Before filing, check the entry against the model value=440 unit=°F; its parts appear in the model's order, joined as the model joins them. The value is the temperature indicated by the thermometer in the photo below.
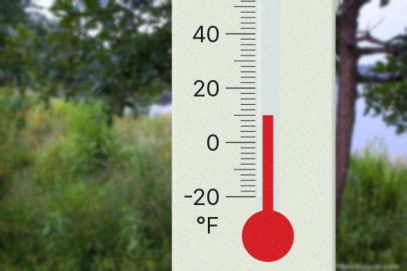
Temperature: value=10 unit=°F
